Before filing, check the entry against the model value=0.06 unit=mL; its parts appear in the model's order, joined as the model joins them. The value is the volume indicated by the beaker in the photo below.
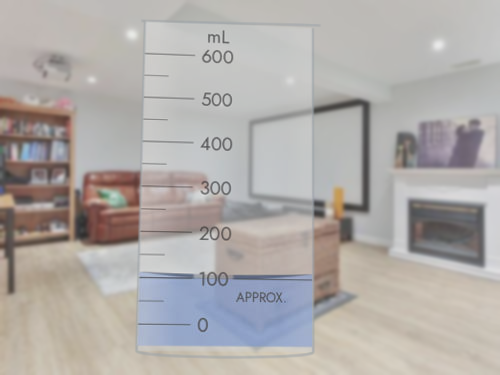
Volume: value=100 unit=mL
